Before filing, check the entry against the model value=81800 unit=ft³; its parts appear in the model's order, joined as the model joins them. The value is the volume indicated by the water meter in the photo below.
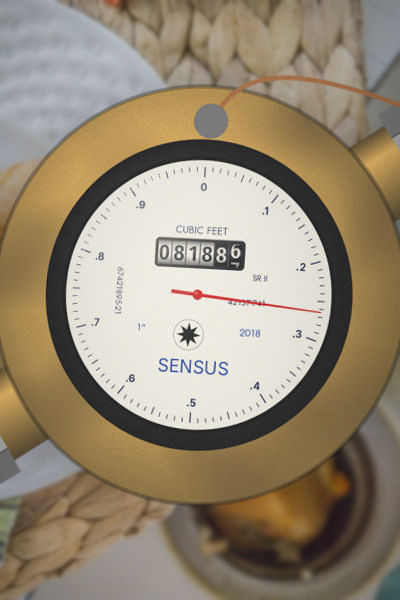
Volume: value=81886.26 unit=ft³
